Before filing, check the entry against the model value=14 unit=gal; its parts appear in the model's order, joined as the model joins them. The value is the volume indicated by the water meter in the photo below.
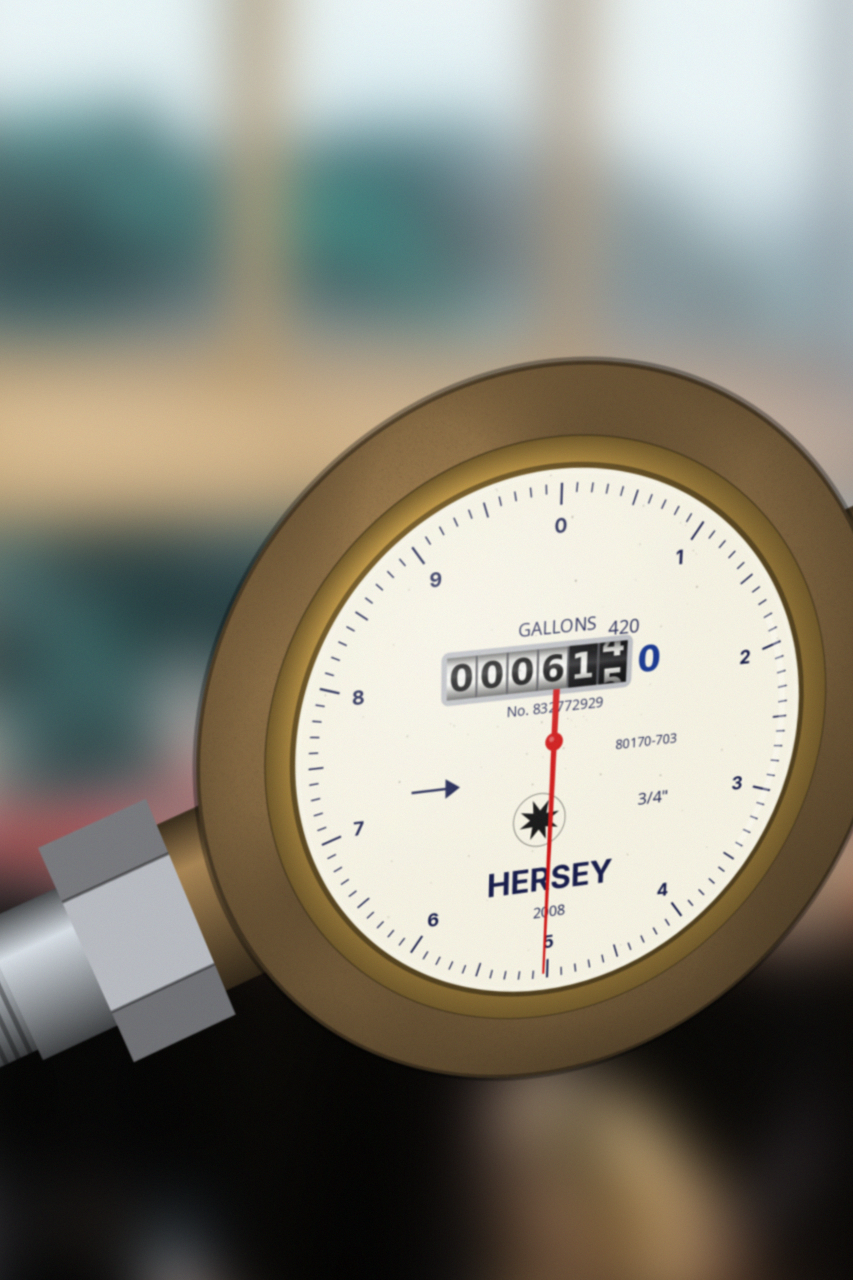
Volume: value=6145.0 unit=gal
